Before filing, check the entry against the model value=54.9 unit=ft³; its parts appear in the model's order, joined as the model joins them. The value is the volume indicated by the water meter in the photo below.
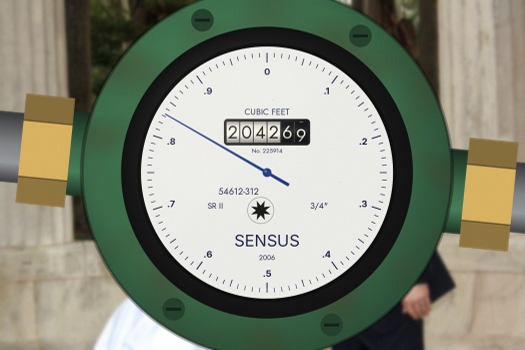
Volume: value=204268.83 unit=ft³
